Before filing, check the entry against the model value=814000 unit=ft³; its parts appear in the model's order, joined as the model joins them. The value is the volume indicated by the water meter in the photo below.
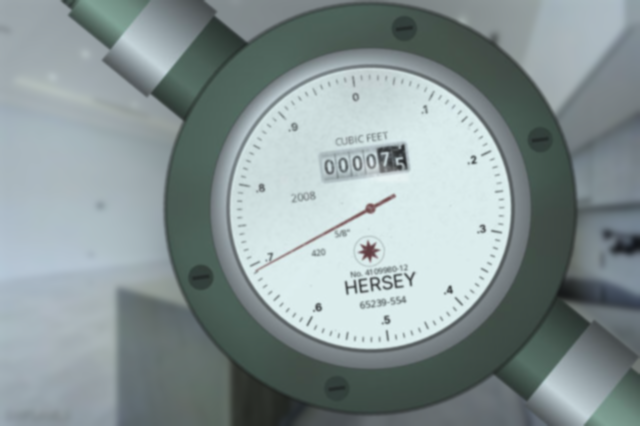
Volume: value=74.69 unit=ft³
